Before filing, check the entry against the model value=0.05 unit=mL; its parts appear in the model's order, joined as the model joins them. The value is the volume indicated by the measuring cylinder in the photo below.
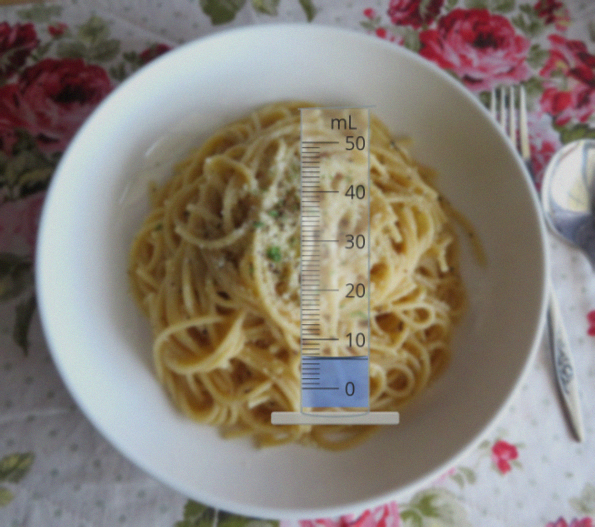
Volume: value=6 unit=mL
